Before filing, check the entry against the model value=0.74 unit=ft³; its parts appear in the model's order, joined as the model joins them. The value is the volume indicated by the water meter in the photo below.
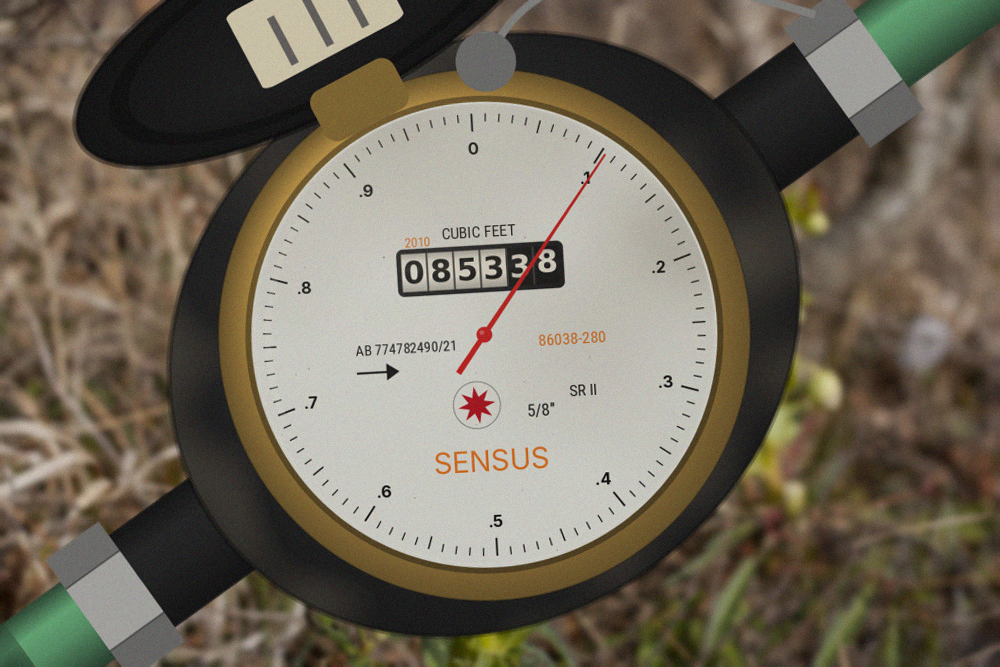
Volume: value=85338.10 unit=ft³
